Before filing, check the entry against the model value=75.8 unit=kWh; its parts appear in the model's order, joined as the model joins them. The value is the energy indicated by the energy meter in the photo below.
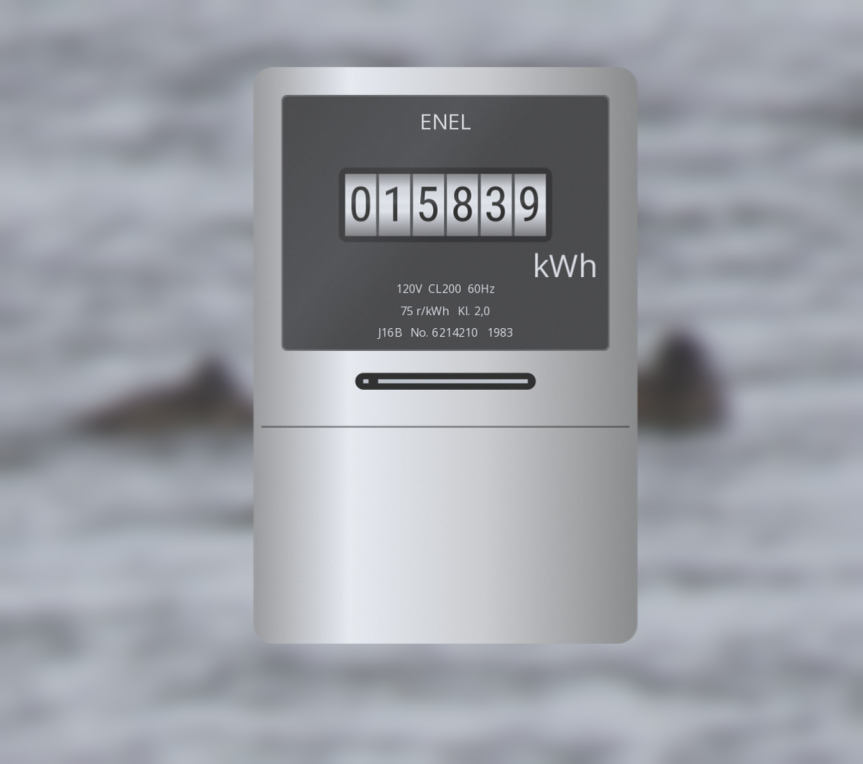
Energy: value=15839 unit=kWh
